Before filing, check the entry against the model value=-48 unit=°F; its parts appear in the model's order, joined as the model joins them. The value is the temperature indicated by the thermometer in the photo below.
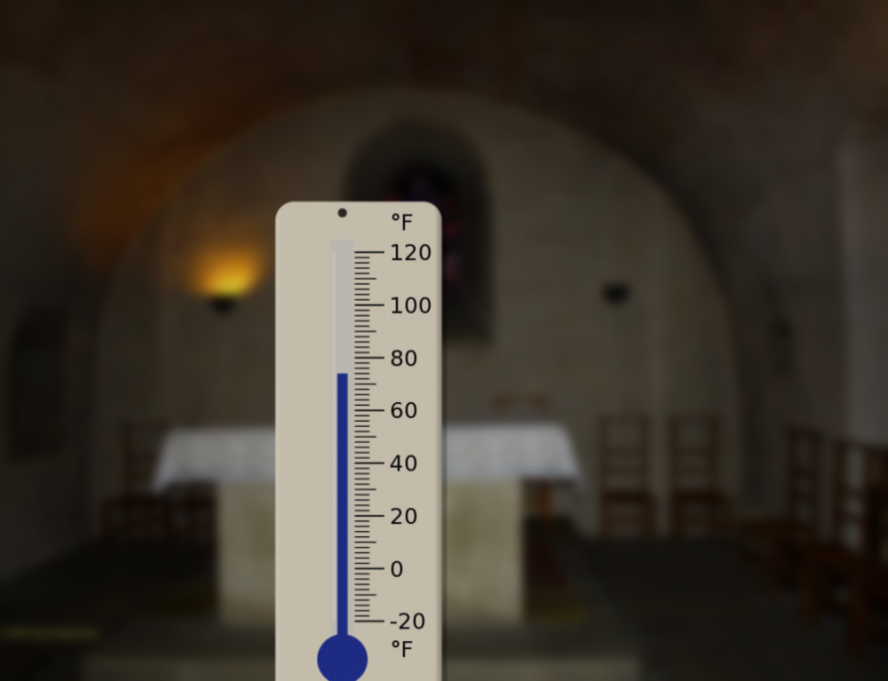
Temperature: value=74 unit=°F
